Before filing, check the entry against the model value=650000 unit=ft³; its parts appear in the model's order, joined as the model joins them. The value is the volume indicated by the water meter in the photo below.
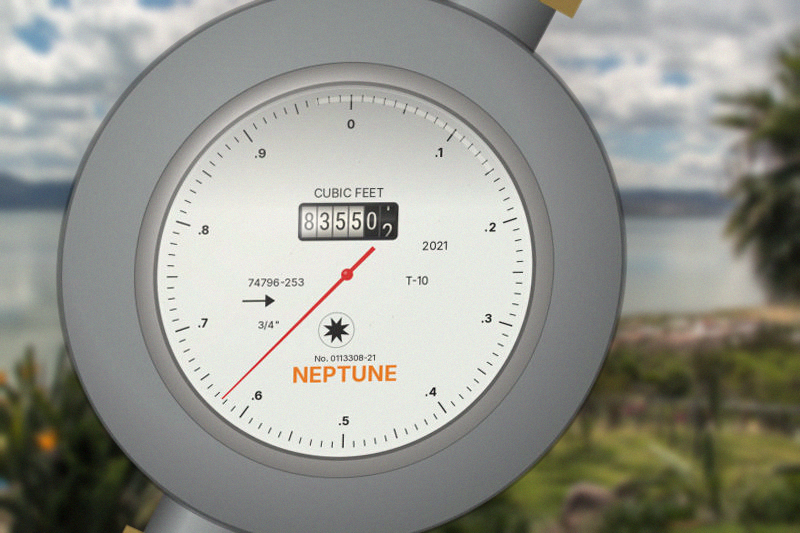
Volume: value=835501.62 unit=ft³
